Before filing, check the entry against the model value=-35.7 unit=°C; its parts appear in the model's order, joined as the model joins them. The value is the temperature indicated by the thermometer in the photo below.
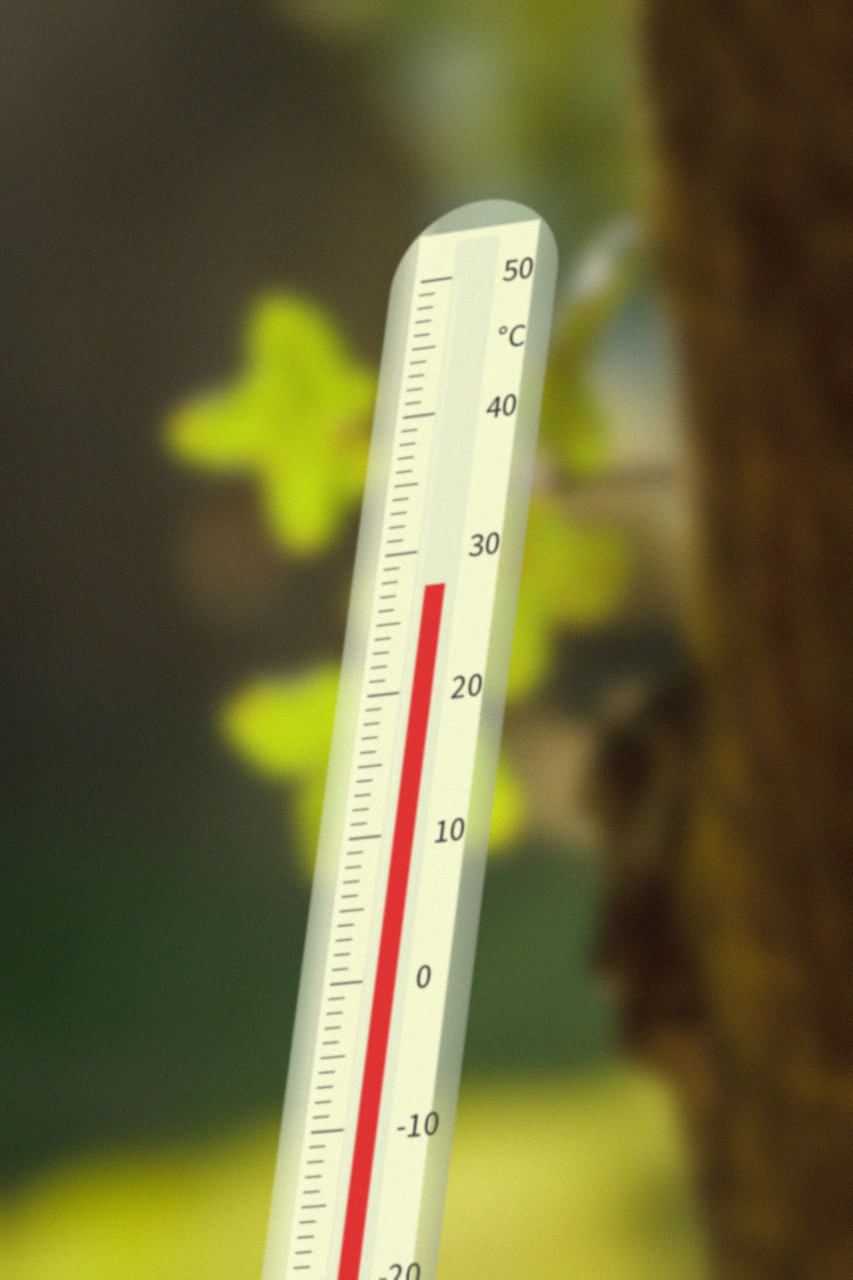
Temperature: value=27.5 unit=°C
